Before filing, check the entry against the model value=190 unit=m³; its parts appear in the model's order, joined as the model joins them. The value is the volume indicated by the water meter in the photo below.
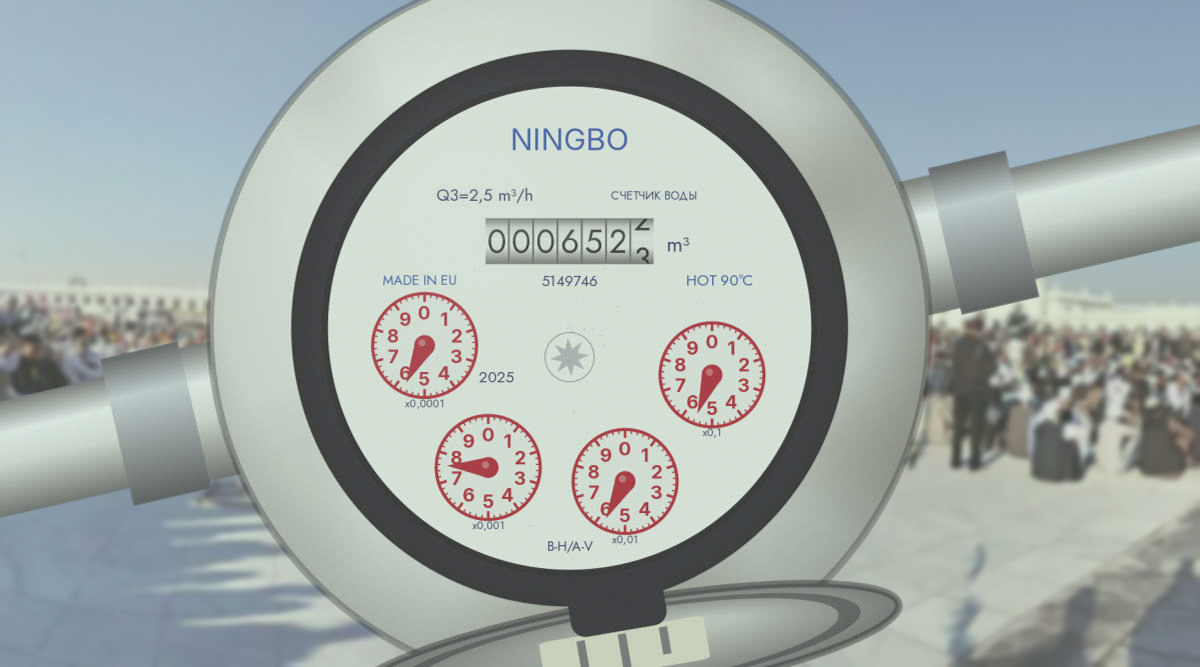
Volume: value=6522.5575 unit=m³
